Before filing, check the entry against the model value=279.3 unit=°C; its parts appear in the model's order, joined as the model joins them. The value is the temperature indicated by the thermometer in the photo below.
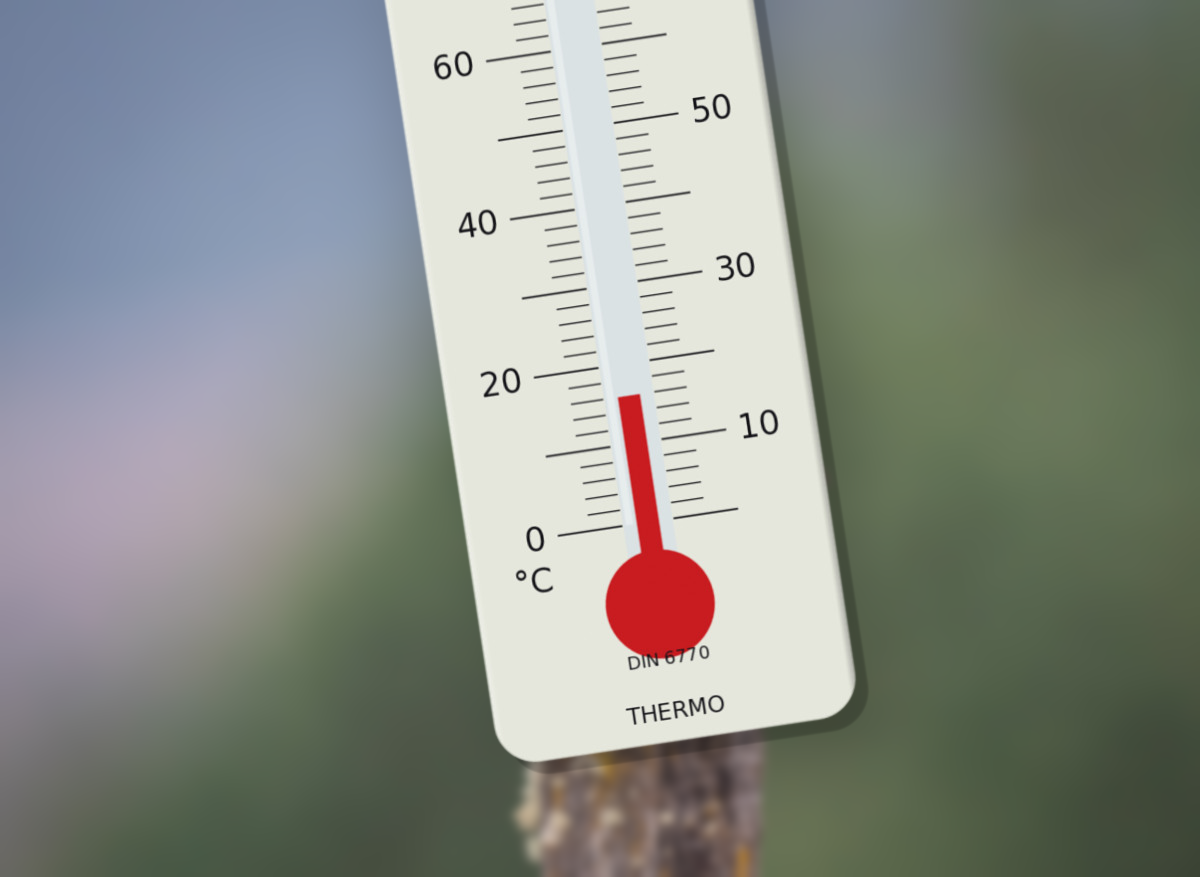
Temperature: value=16 unit=°C
